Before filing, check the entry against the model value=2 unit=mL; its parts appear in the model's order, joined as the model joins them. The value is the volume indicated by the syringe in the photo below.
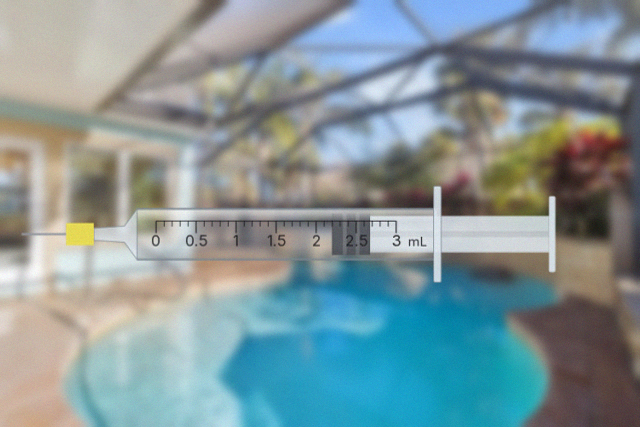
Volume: value=2.2 unit=mL
